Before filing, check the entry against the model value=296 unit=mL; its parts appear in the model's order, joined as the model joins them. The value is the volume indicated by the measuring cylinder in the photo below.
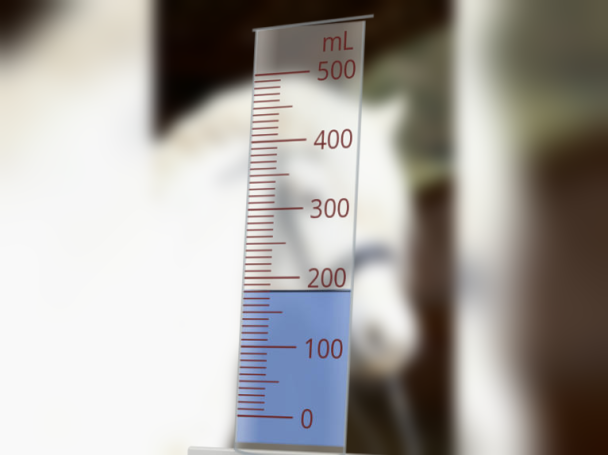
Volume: value=180 unit=mL
